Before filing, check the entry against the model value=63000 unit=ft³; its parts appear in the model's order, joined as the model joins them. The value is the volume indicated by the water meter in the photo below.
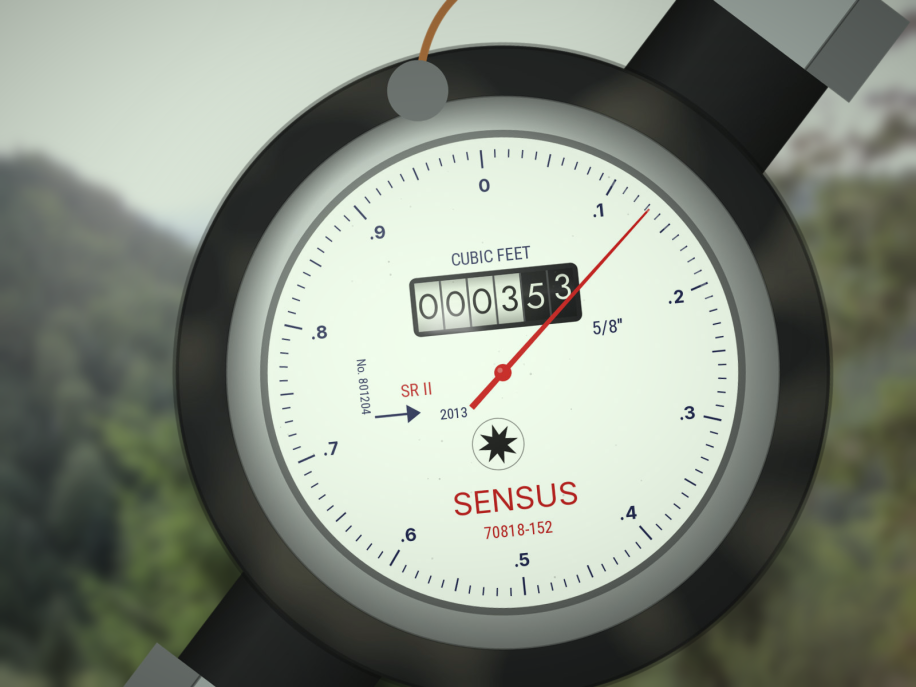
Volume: value=353.13 unit=ft³
